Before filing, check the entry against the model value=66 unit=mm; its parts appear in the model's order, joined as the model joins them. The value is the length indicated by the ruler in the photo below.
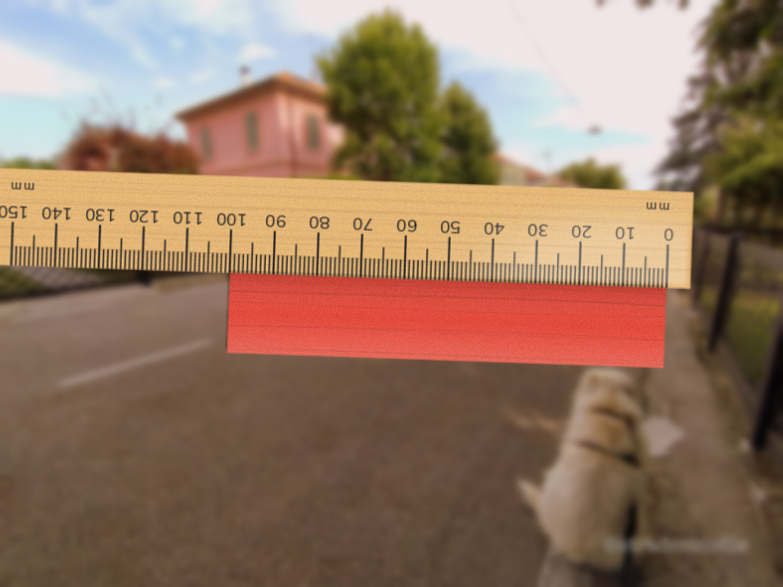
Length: value=100 unit=mm
